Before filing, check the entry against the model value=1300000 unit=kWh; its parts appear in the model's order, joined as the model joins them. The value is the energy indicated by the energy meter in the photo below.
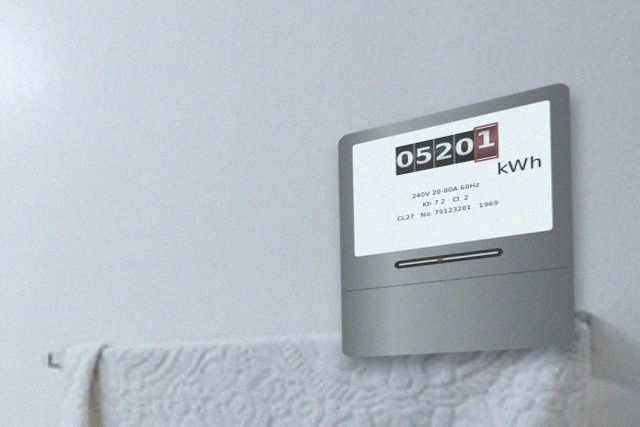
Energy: value=520.1 unit=kWh
